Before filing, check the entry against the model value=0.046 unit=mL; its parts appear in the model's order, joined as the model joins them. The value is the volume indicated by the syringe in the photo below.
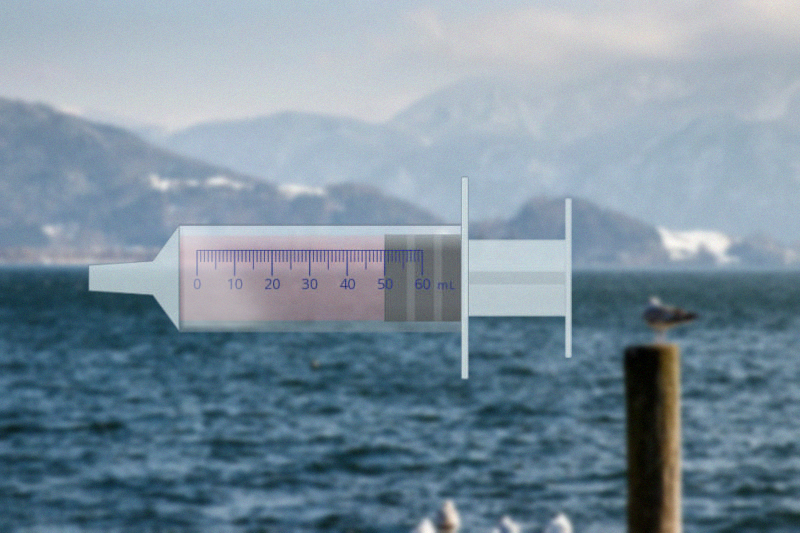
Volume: value=50 unit=mL
